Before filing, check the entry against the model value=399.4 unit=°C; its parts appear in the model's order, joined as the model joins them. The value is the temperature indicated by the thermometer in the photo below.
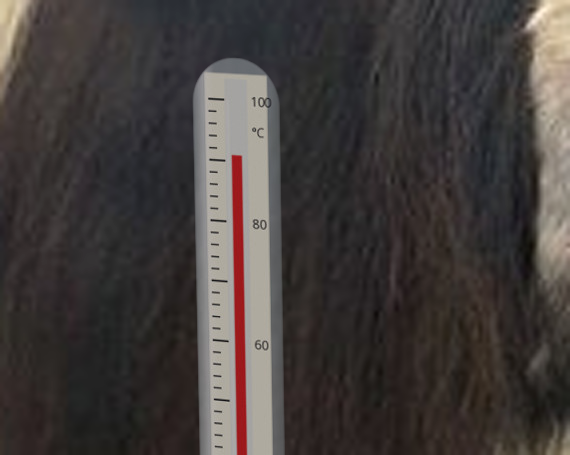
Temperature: value=91 unit=°C
